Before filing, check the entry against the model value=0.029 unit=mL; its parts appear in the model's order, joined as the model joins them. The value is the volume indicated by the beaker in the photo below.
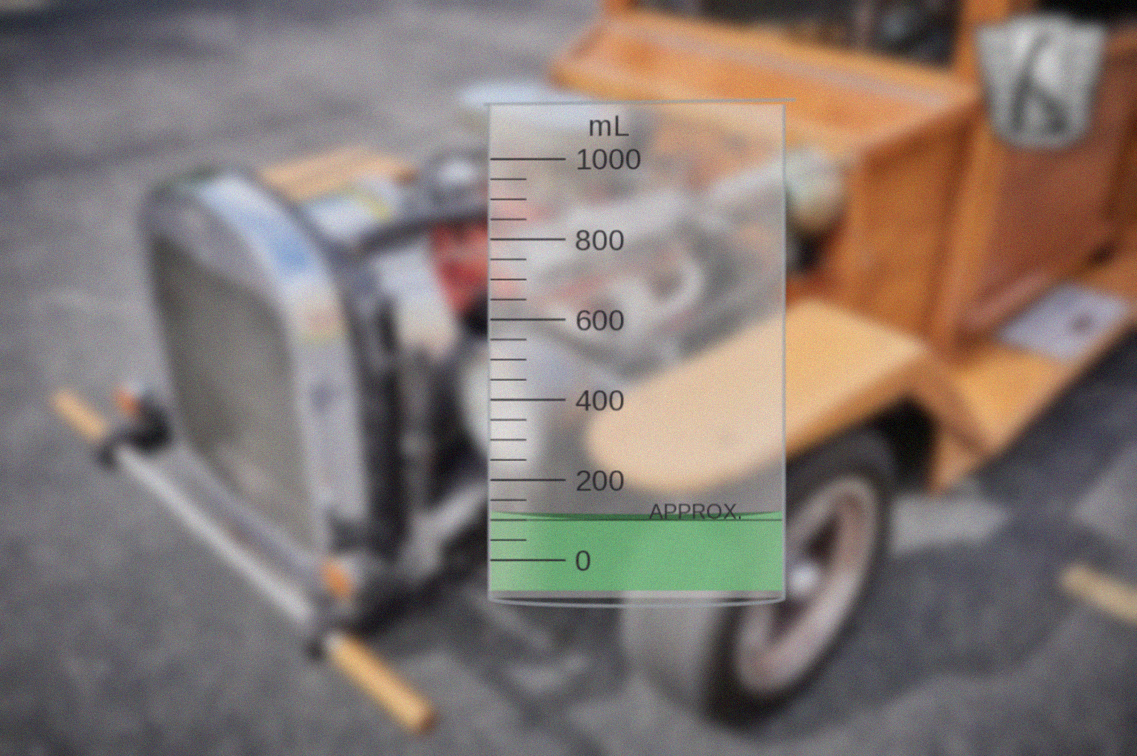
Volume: value=100 unit=mL
